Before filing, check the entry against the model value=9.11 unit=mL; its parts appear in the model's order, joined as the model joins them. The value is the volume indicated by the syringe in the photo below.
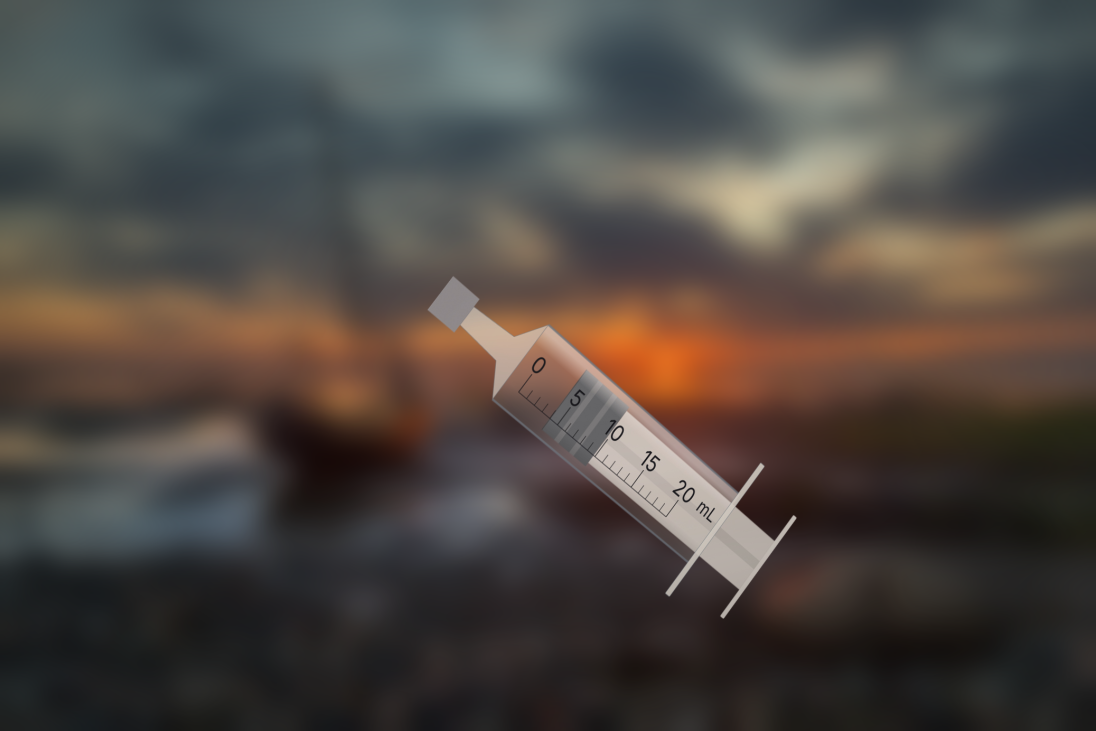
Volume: value=4 unit=mL
